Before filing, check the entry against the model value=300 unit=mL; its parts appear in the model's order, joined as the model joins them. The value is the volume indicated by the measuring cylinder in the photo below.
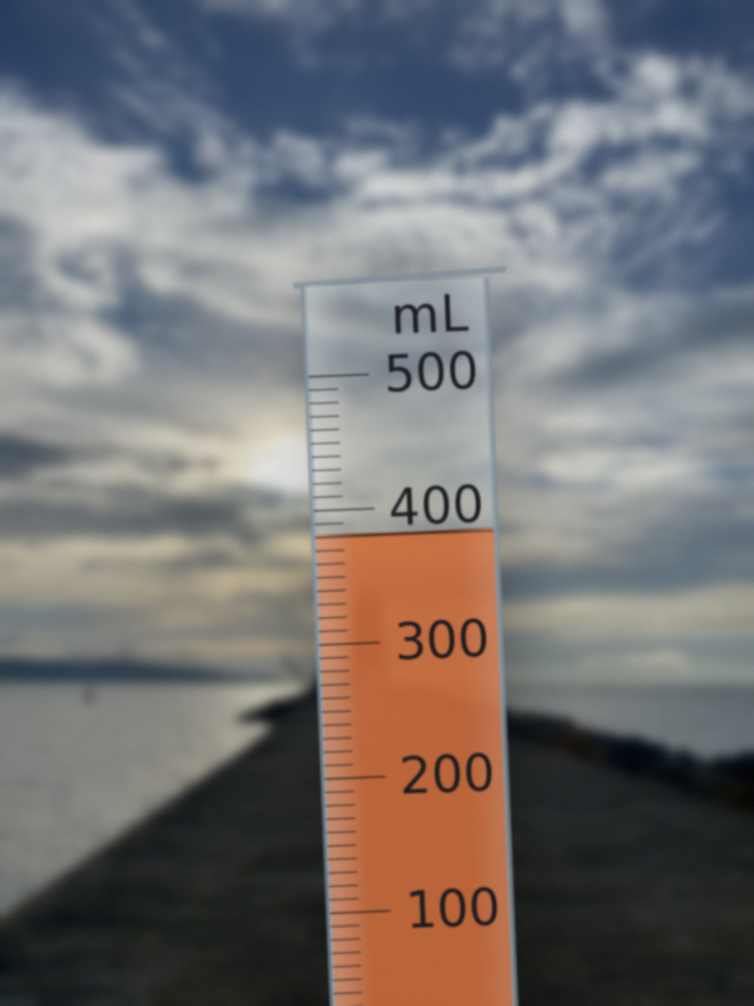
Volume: value=380 unit=mL
